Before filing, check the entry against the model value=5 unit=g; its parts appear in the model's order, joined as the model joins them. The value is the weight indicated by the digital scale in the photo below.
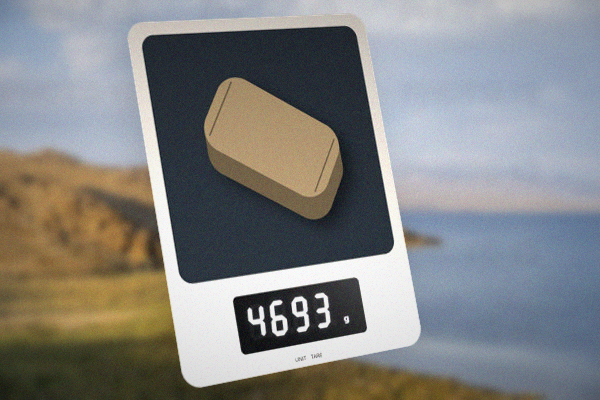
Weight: value=4693 unit=g
